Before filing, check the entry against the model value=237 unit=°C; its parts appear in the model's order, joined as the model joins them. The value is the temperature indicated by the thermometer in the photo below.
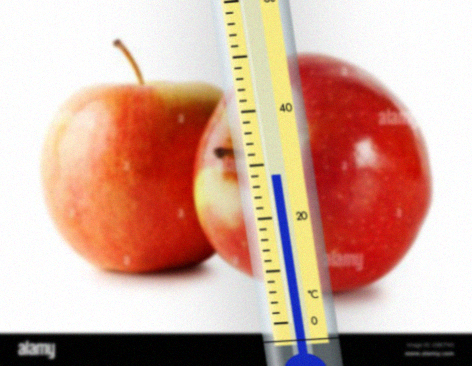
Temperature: value=28 unit=°C
